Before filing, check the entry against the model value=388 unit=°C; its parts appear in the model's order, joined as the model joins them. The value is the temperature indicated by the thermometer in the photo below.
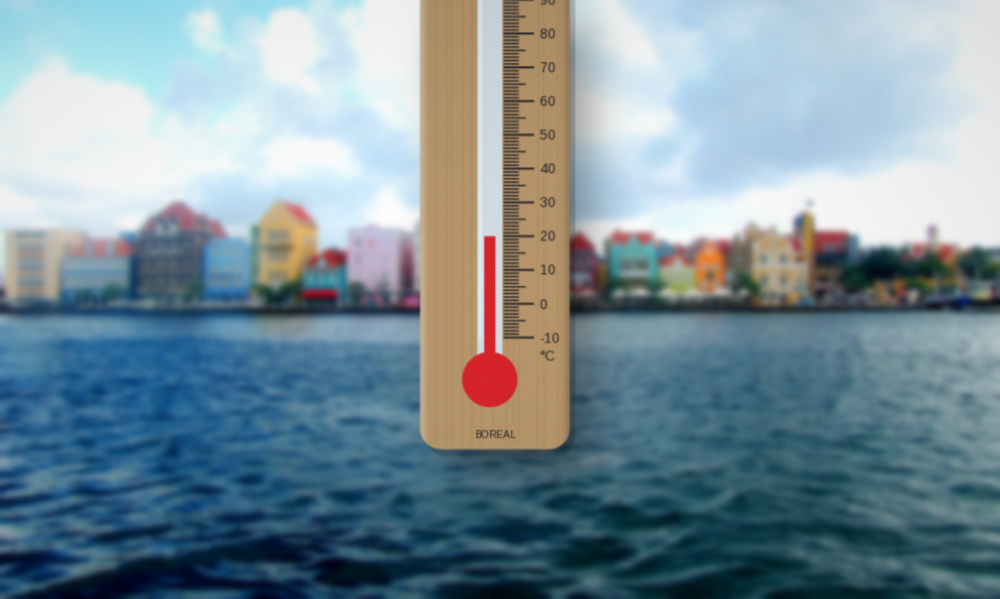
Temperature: value=20 unit=°C
